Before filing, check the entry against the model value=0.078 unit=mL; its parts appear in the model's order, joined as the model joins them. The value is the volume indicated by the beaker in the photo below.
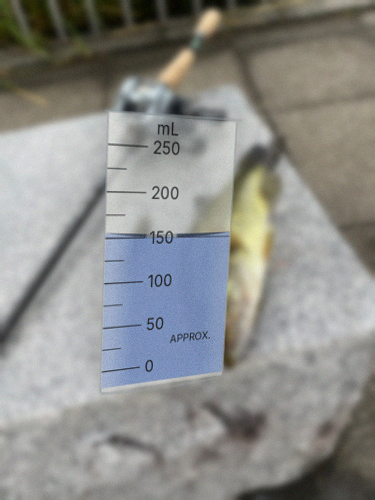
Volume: value=150 unit=mL
